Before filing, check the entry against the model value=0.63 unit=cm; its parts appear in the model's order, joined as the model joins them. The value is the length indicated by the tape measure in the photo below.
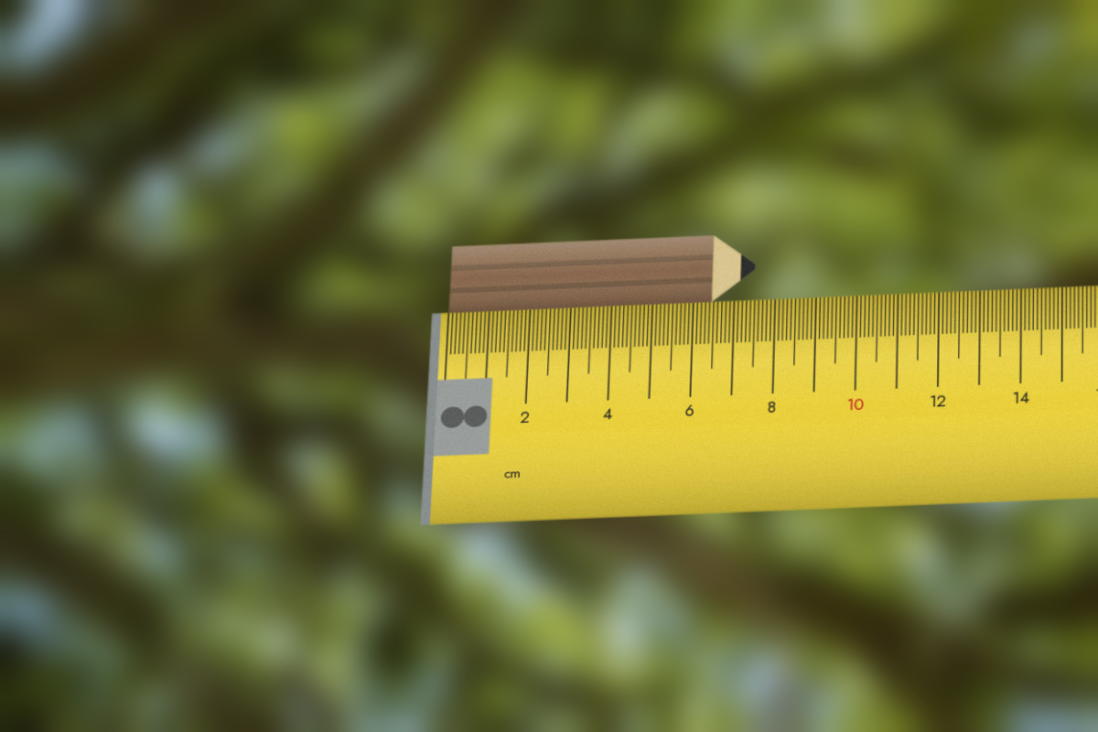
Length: value=7.5 unit=cm
